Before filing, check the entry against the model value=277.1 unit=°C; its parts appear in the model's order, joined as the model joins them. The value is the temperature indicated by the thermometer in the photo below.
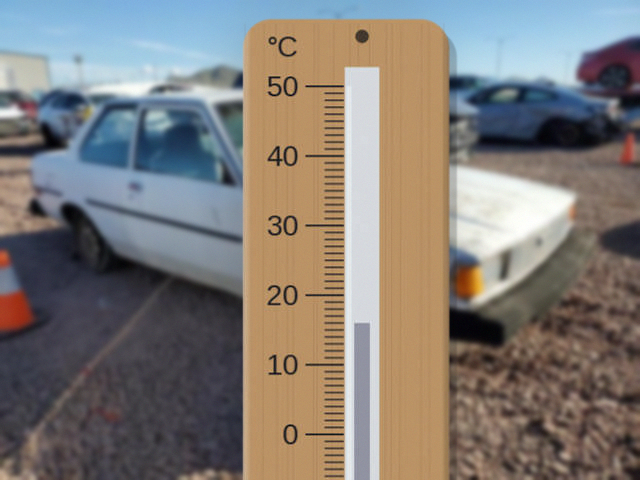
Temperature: value=16 unit=°C
